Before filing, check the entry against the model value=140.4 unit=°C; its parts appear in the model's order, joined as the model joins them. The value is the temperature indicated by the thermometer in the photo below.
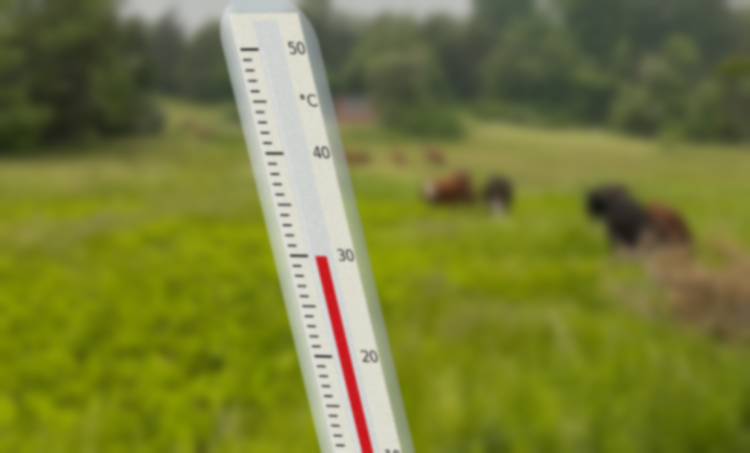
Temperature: value=30 unit=°C
